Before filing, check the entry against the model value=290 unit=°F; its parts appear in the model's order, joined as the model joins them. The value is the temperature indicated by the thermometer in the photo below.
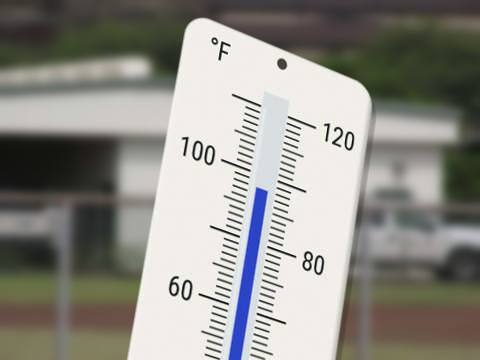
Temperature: value=96 unit=°F
